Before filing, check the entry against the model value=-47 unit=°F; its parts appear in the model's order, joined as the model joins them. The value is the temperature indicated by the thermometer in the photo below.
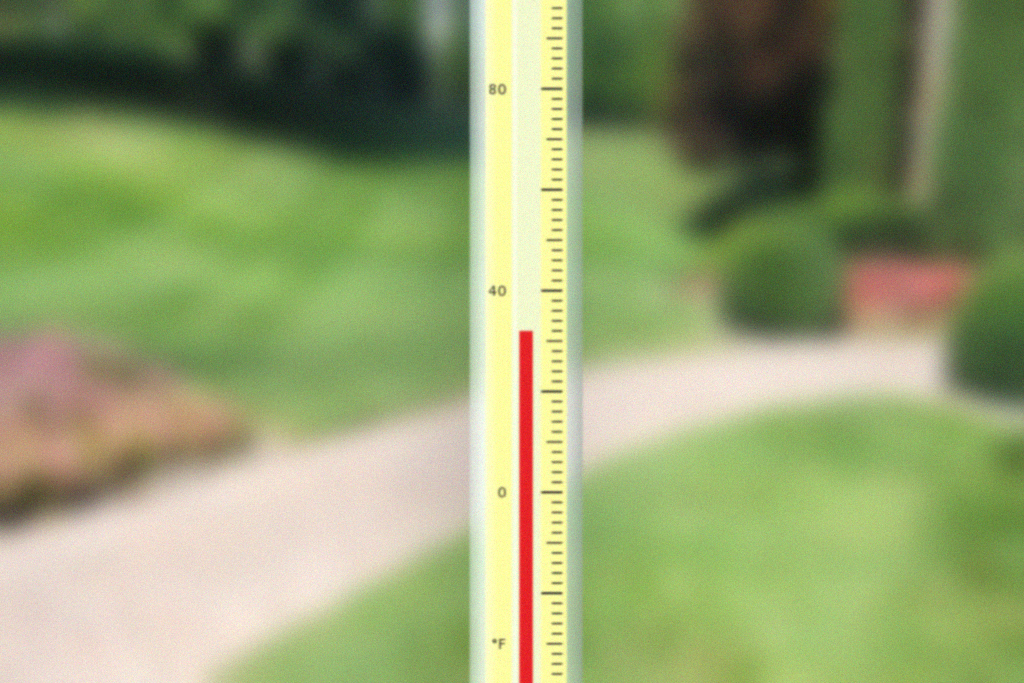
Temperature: value=32 unit=°F
